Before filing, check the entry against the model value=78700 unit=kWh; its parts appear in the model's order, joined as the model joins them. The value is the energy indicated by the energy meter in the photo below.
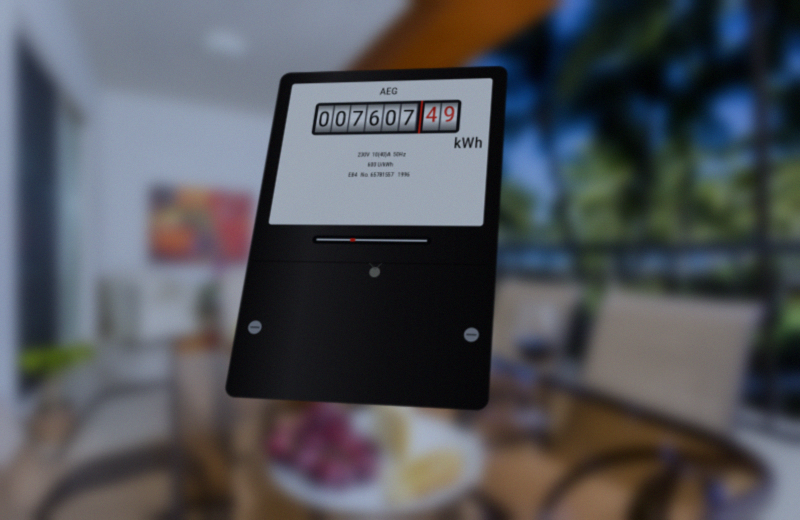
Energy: value=7607.49 unit=kWh
